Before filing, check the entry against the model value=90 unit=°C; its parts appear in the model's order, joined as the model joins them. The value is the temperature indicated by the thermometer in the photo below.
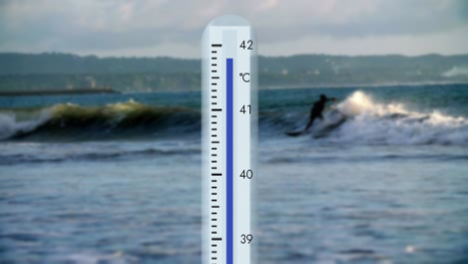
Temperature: value=41.8 unit=°C
